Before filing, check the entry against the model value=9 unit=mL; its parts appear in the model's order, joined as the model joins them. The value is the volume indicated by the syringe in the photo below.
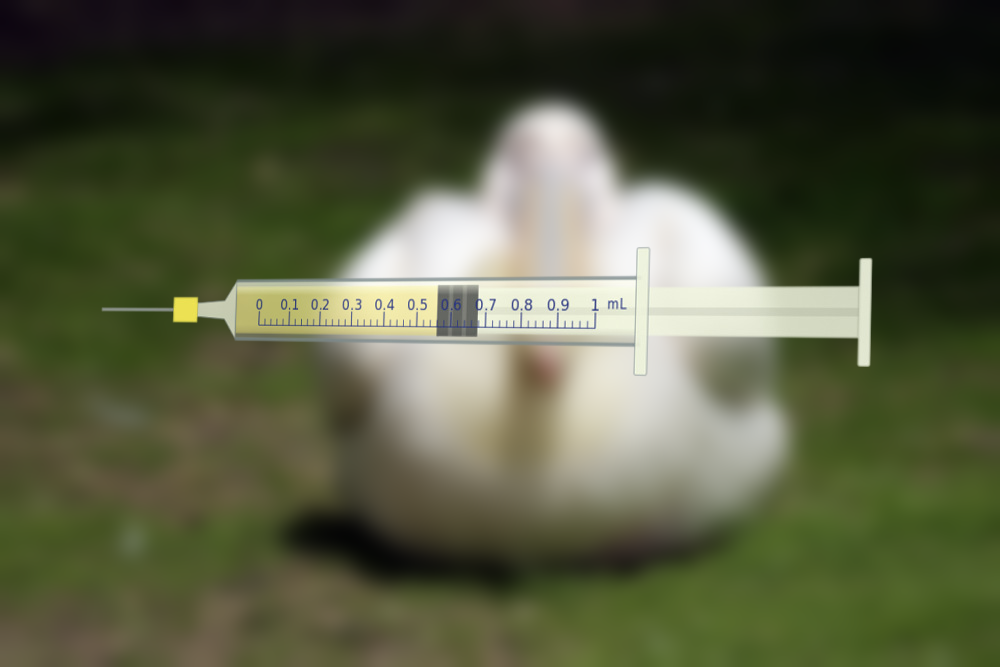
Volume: value=0.56 unit=mL
